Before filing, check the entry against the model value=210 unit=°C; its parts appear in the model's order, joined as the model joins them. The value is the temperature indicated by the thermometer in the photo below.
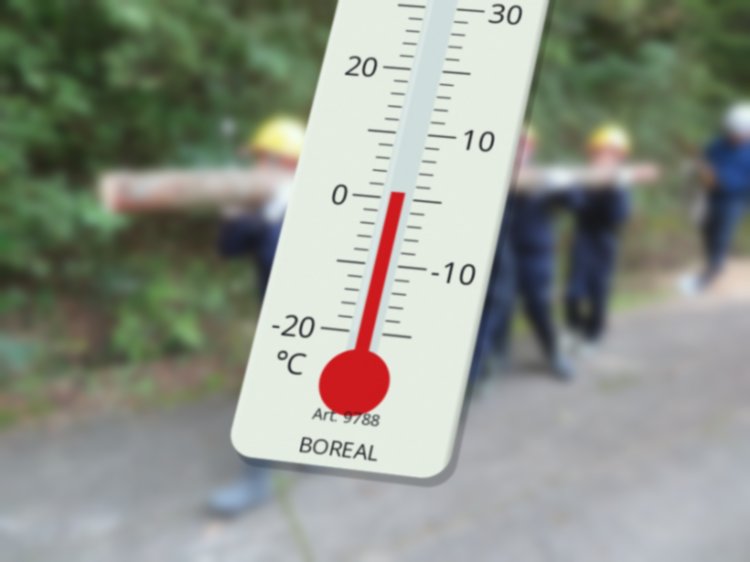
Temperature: value=1 unit=°C
